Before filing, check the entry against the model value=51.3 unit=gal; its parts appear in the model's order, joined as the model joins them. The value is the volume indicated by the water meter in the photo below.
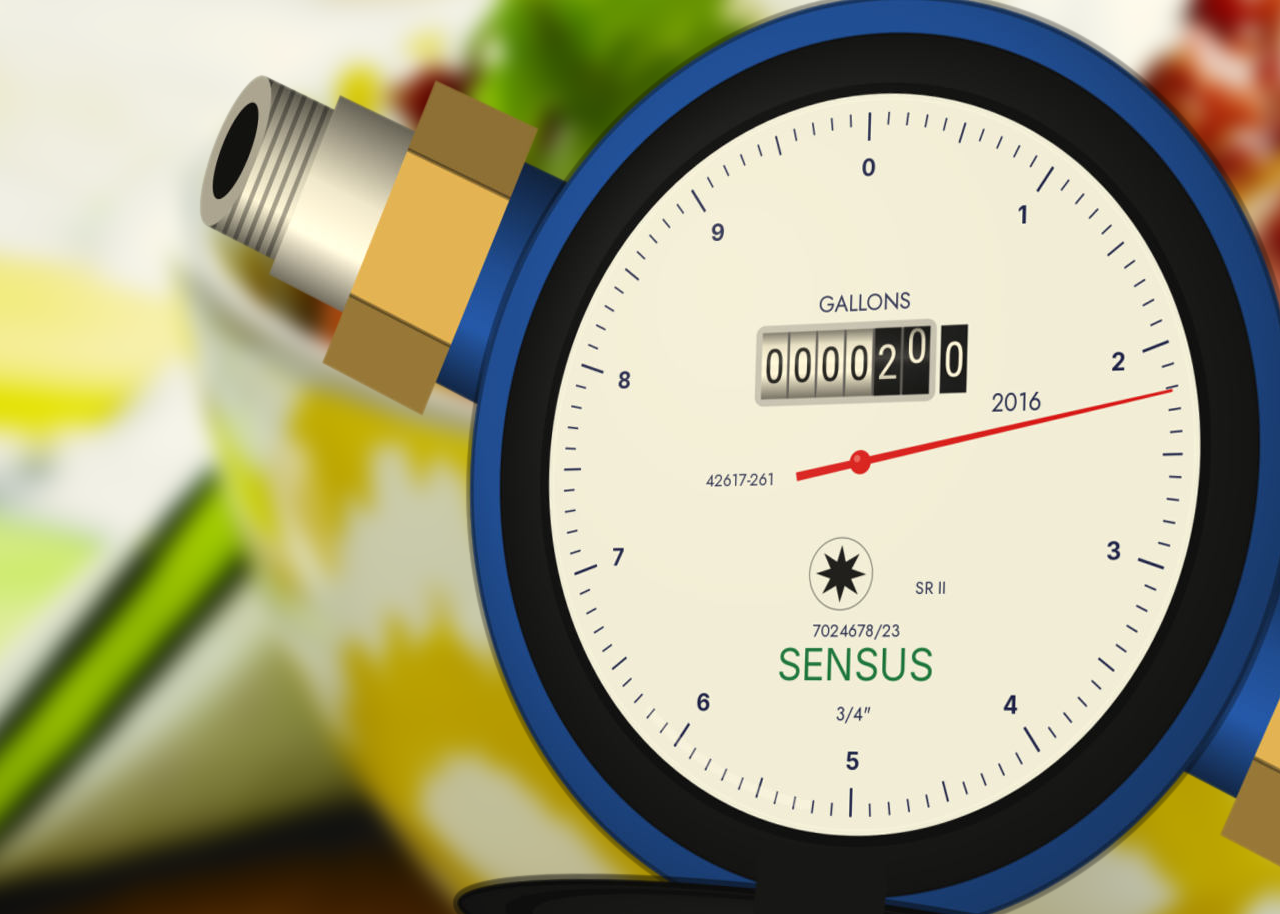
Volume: value=202.2 unit=gal
